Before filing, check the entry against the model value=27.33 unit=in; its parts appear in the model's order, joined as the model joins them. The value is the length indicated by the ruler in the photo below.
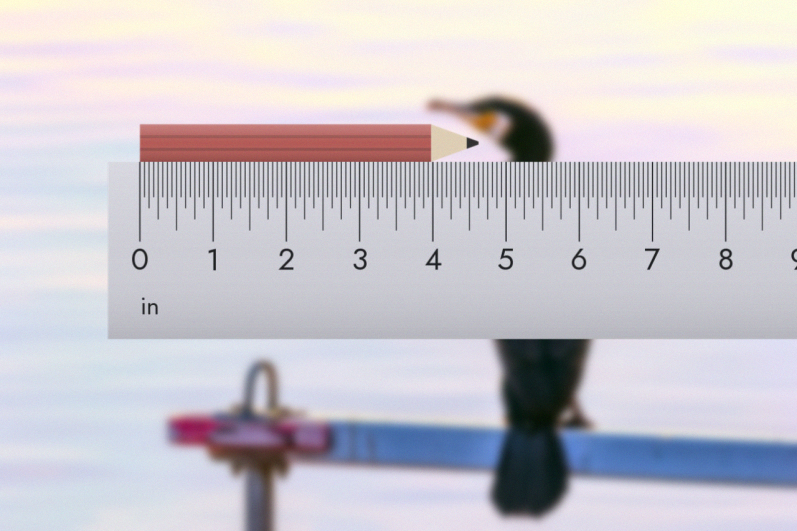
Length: value=4.625 unit=in
